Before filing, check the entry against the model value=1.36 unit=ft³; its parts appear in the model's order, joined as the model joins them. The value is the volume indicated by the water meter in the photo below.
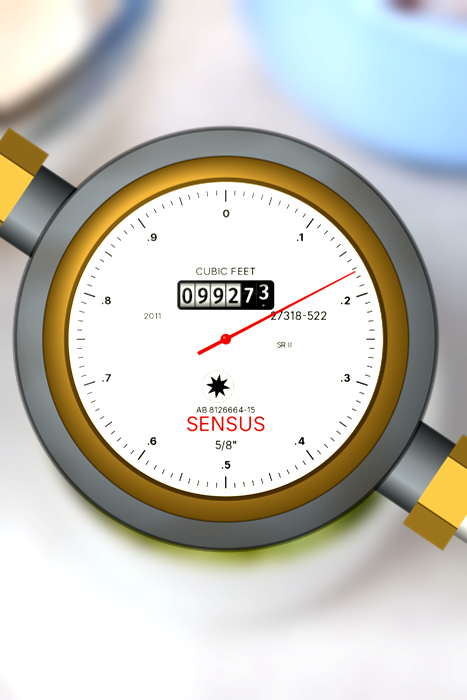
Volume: value=99273.17 unit=ft³
